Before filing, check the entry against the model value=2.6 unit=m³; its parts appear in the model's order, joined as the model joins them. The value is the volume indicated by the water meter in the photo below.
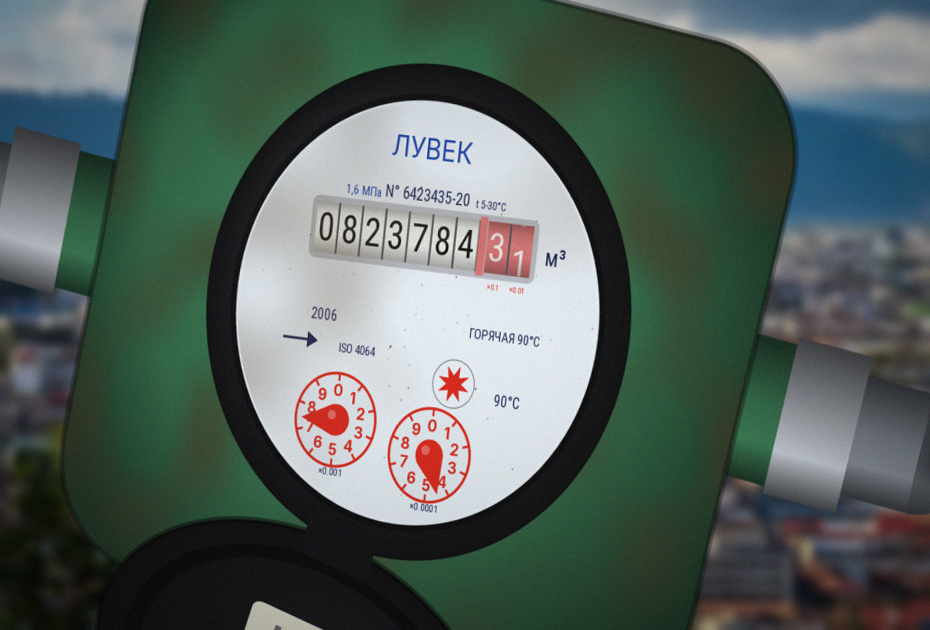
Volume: value=823784.3074 unit=m³
